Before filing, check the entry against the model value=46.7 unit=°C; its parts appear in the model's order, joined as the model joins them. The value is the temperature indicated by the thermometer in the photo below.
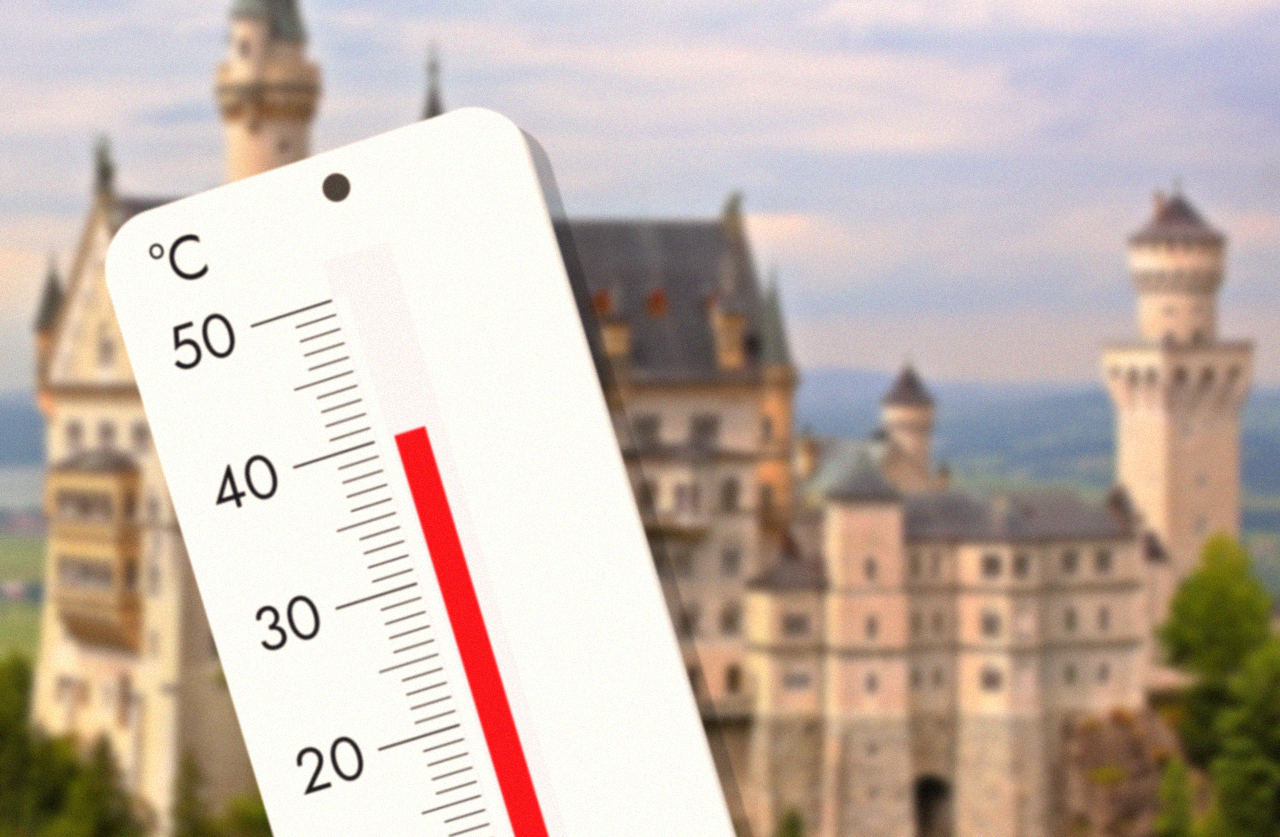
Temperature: value=40 unit=°C
